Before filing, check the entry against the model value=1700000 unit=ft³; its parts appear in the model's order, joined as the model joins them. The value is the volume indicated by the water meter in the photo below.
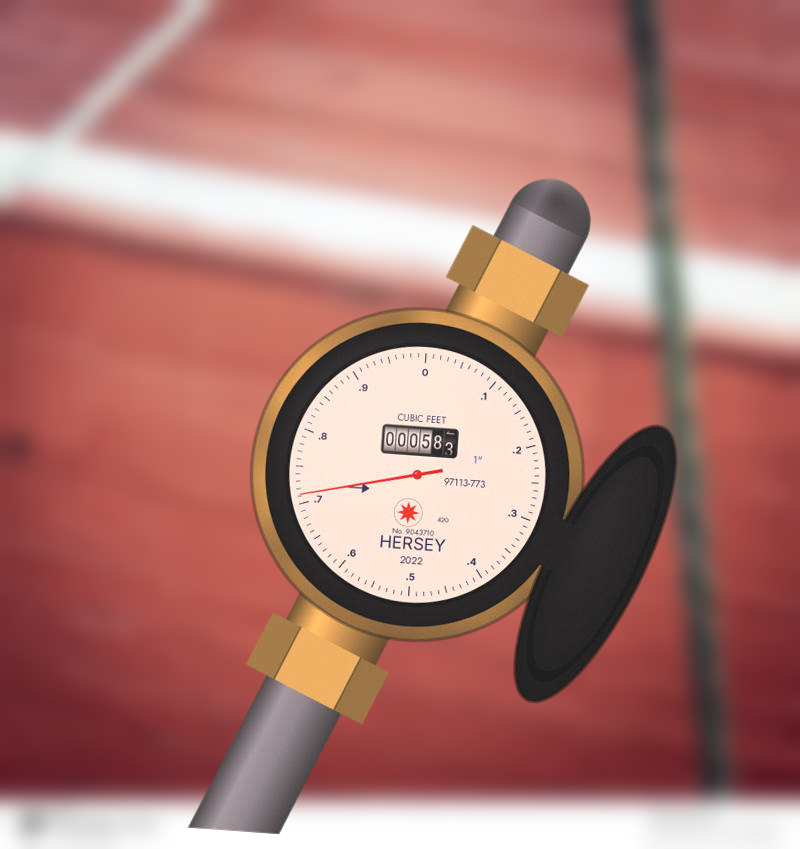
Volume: value=582.71 unit=ft³
